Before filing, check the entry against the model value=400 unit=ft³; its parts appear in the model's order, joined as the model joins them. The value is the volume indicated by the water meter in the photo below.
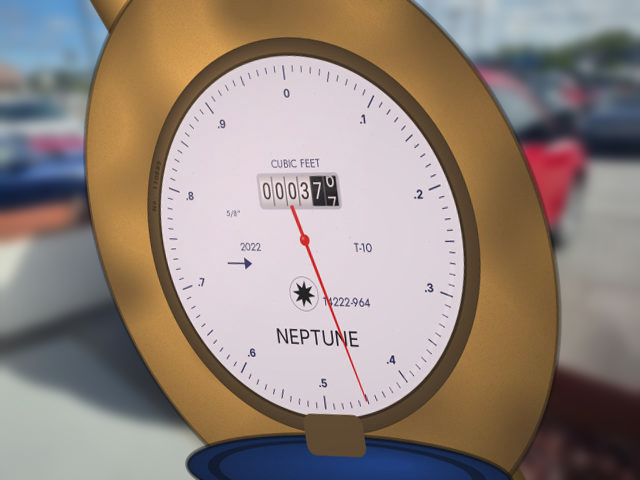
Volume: value=376.45 unit=ft³
